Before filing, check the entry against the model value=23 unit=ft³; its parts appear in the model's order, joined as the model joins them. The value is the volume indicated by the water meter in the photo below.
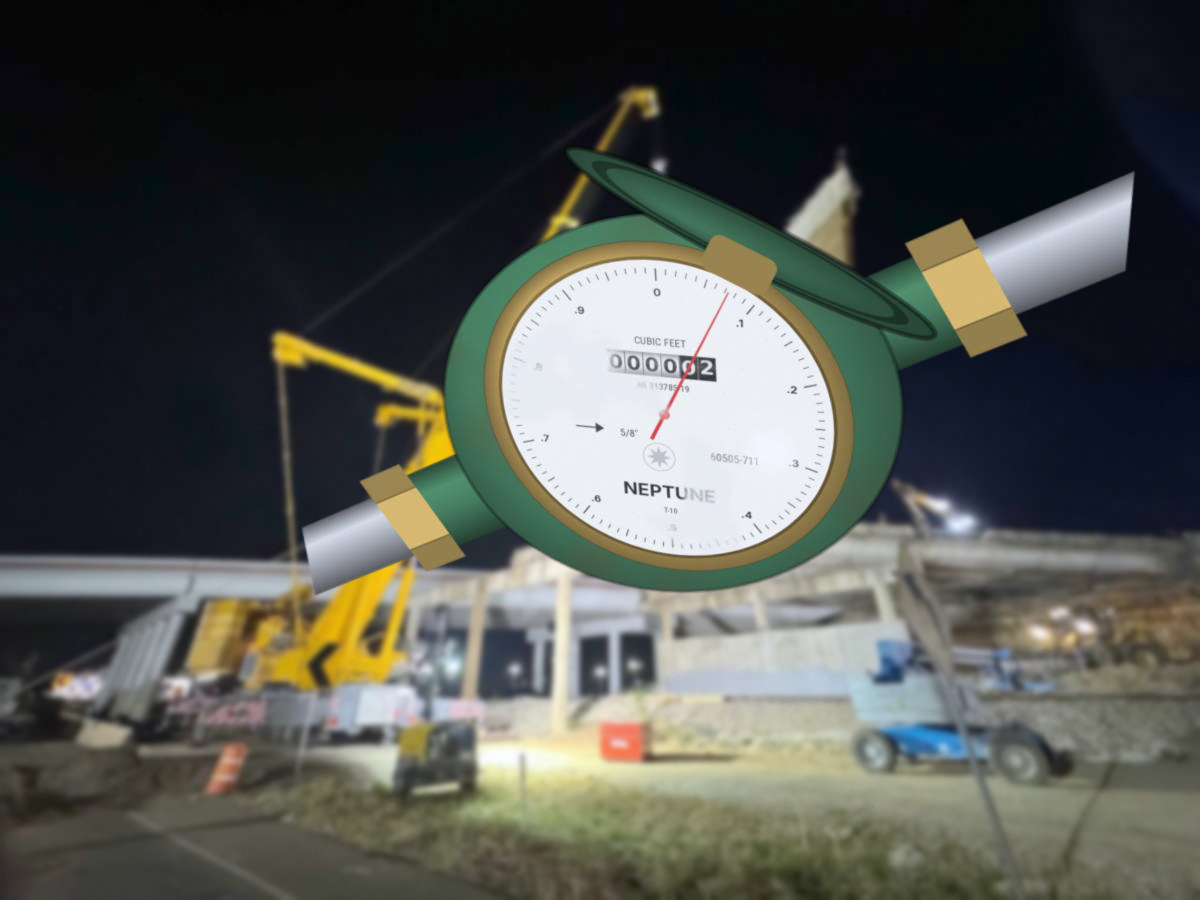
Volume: value=2.07 unit=ft³
